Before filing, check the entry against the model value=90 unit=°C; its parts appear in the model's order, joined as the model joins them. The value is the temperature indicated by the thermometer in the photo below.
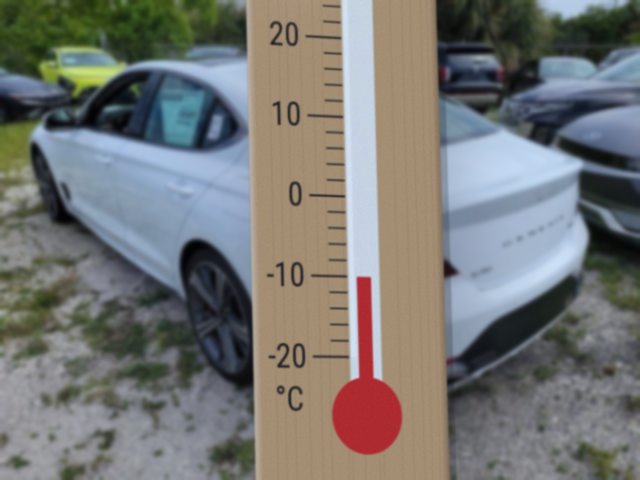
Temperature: value=-10 unit=°C
